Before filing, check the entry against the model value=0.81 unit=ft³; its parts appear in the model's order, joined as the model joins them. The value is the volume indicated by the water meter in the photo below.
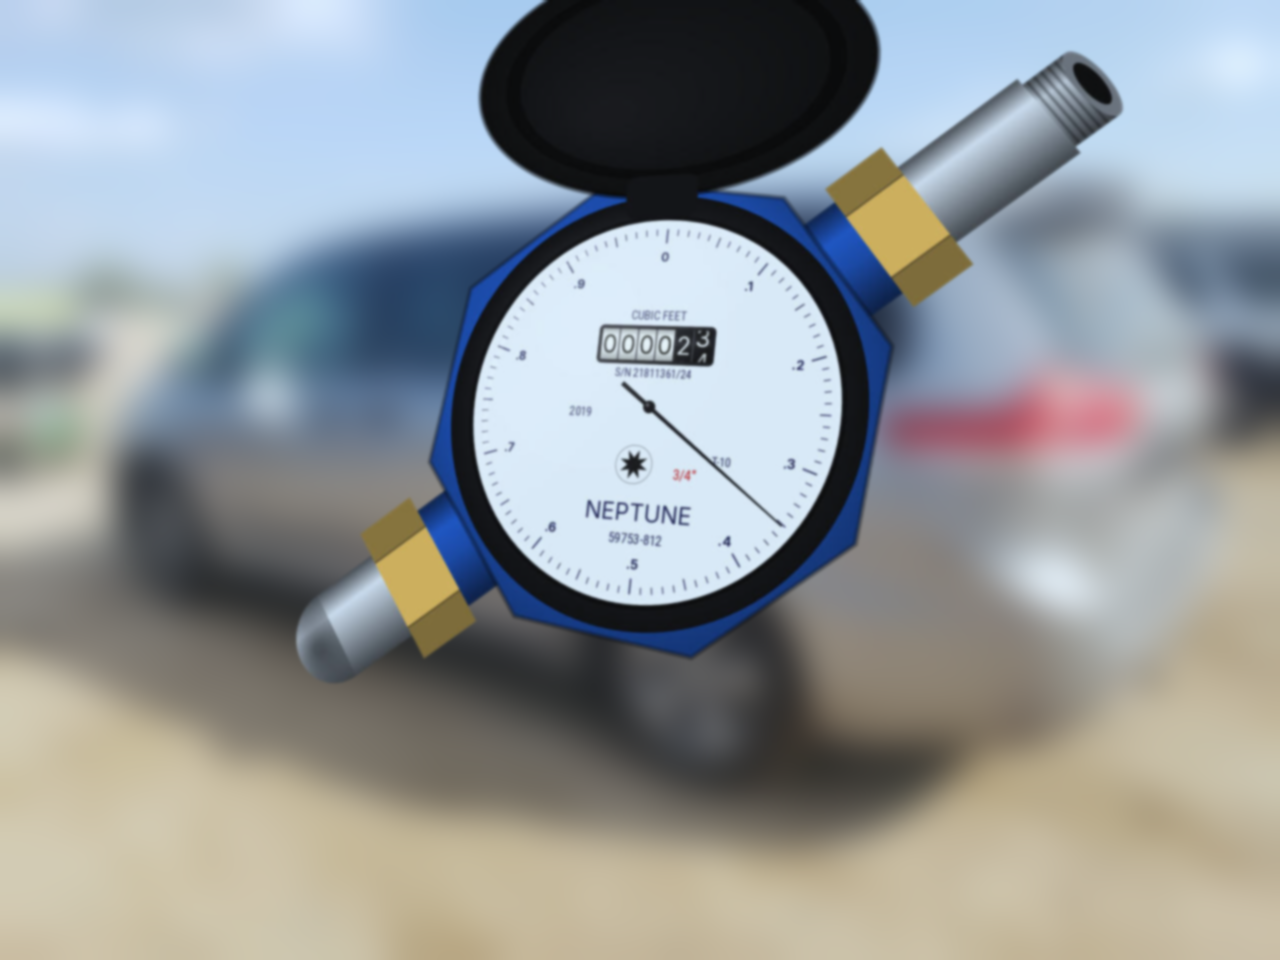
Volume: value=23.35 unit=ft³
